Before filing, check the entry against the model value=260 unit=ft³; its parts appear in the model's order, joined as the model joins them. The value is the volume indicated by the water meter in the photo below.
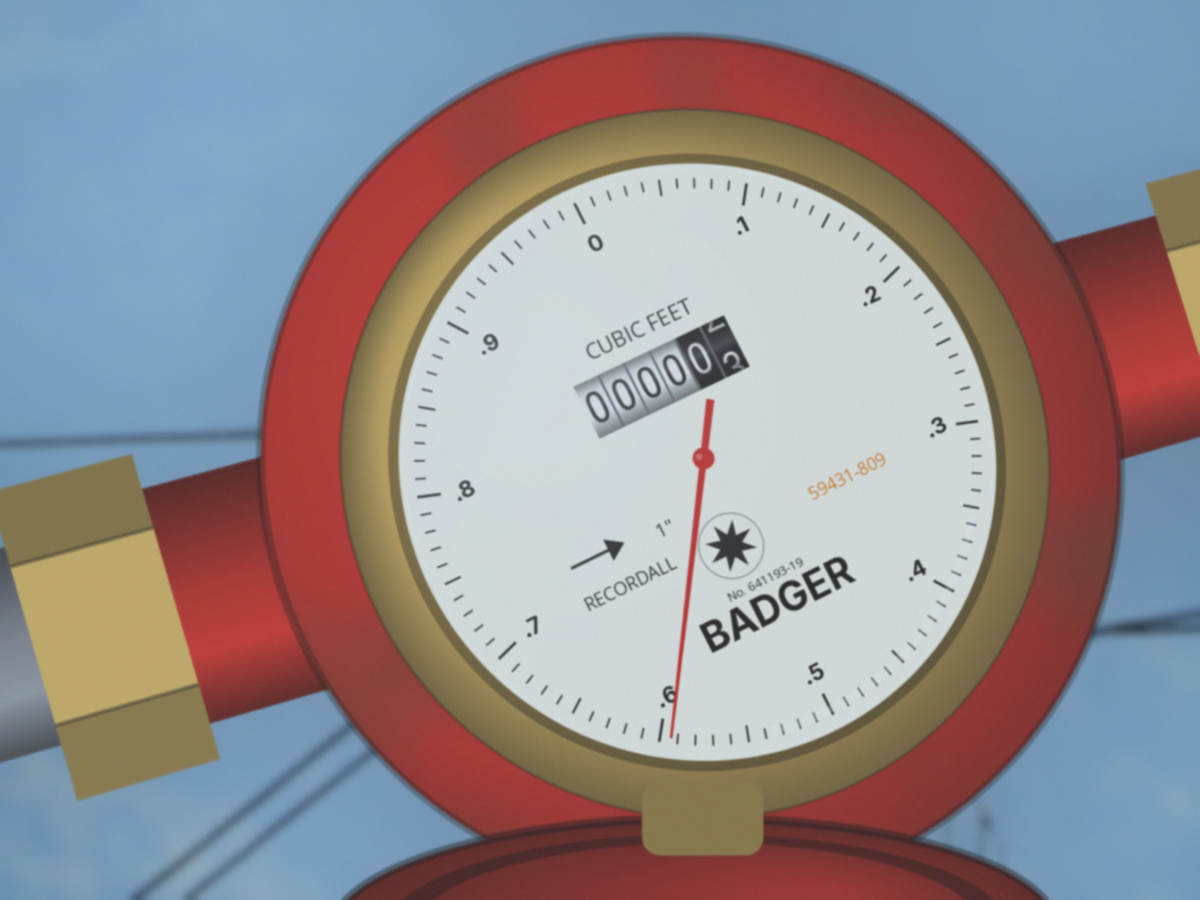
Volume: value=2.59 unit=ft³
